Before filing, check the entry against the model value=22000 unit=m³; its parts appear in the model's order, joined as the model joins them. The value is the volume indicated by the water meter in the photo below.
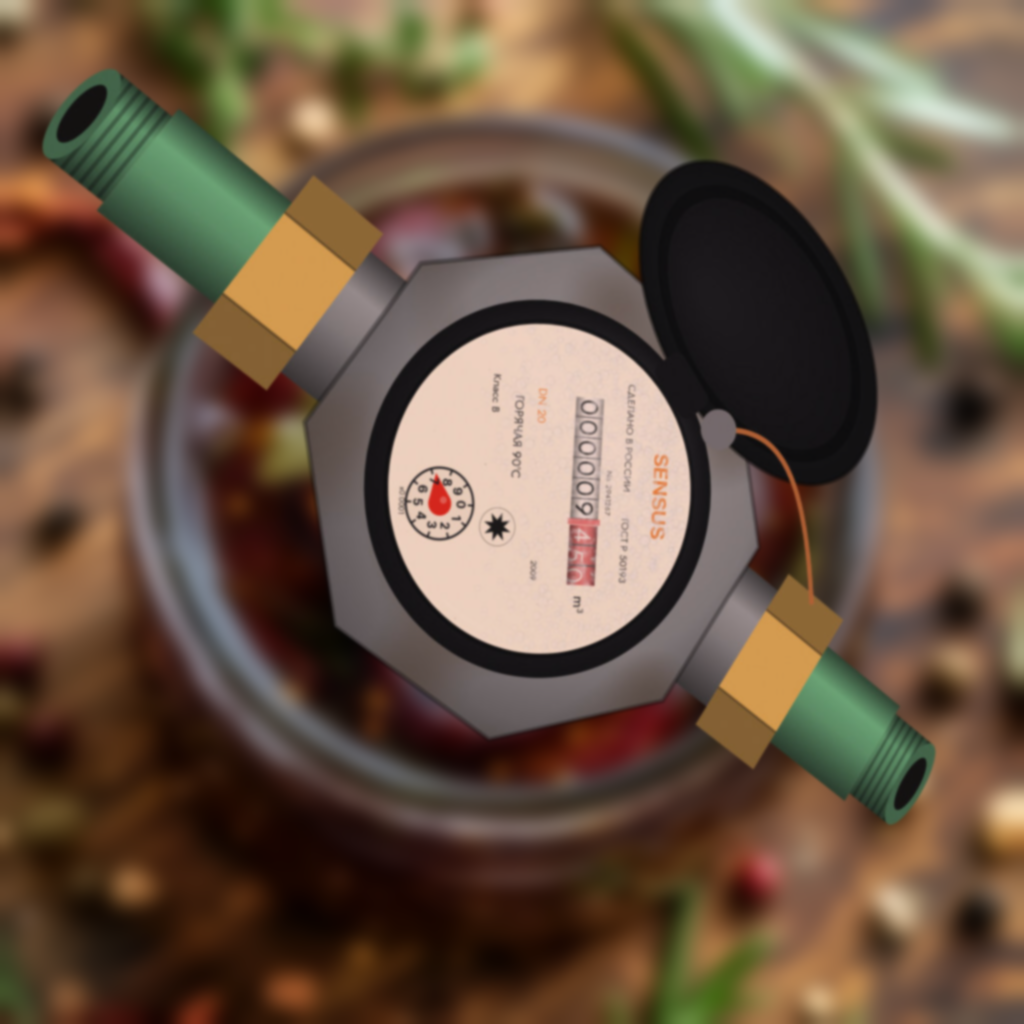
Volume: value=9.4497 unit=m³
